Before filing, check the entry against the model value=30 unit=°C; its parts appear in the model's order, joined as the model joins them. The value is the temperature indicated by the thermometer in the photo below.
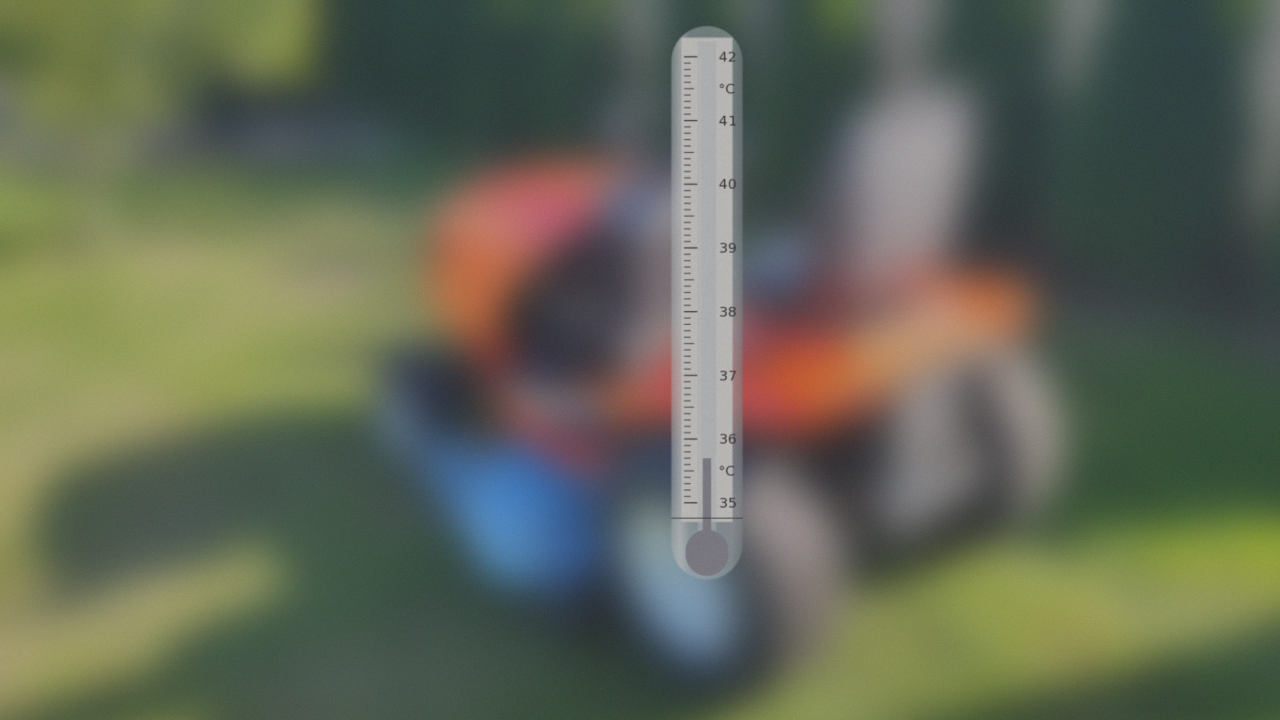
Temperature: value=35.7 unit=°C
